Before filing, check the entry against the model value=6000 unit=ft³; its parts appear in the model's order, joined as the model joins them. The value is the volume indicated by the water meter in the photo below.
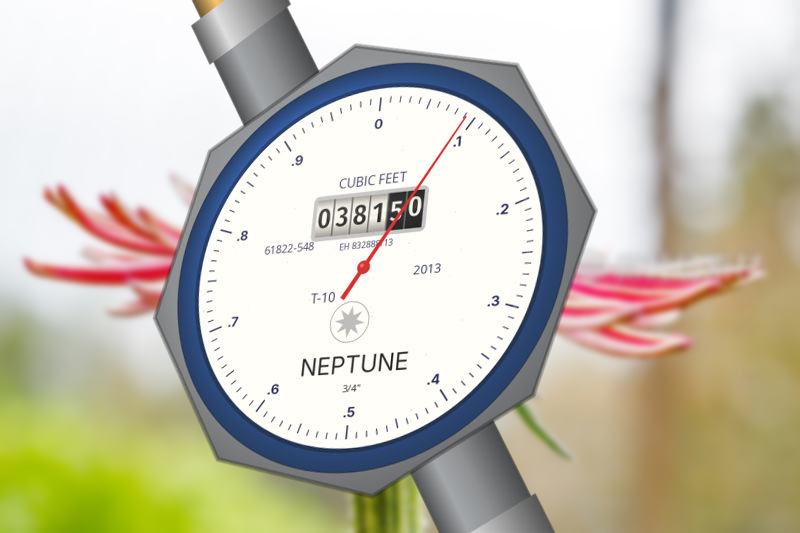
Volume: value=38150.09 unit=ft³
